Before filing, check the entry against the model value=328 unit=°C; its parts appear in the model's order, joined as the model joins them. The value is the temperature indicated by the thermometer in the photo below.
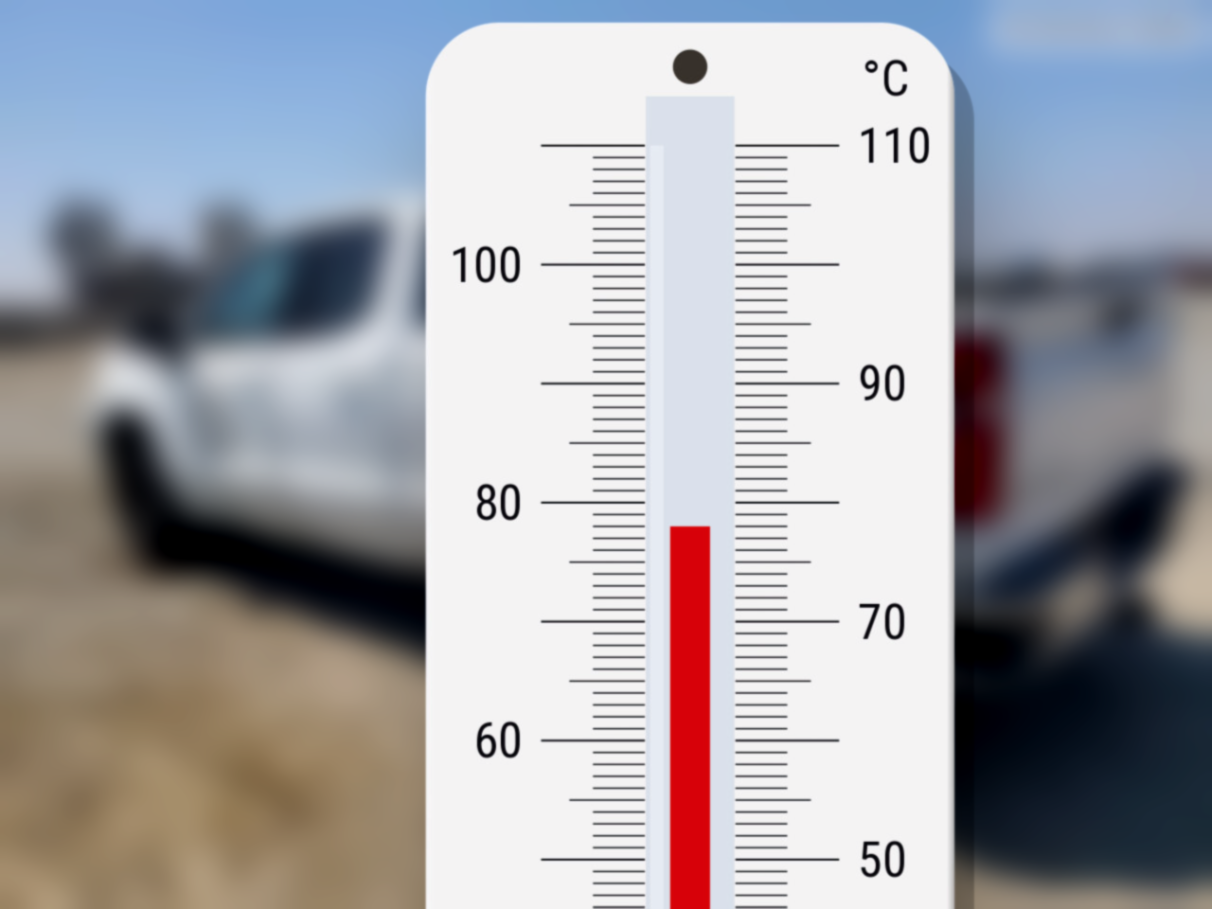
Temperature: value=78 unit=°C
